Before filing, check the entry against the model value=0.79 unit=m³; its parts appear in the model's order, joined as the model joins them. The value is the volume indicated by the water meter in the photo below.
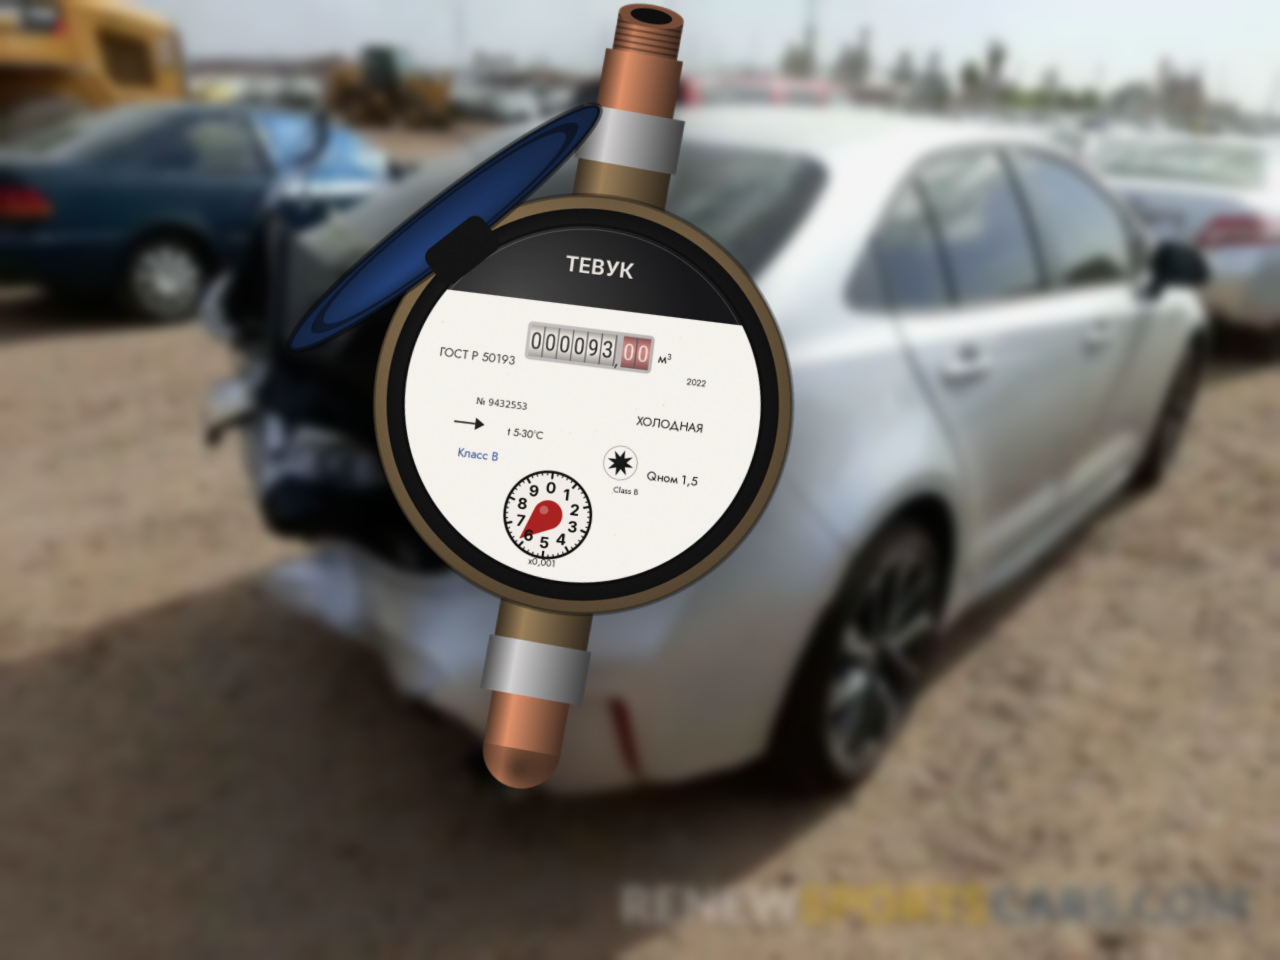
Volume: value=93.006 unit=m³
